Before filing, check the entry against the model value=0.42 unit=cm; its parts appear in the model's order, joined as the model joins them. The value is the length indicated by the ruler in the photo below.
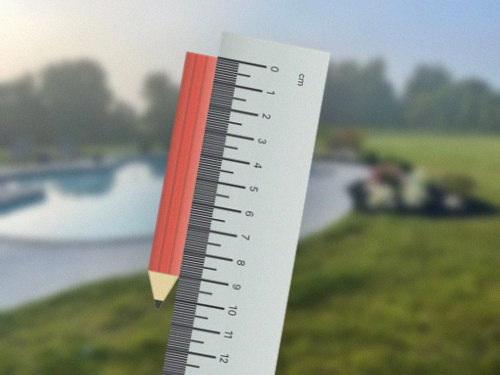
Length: value=10.5 unit=cm
